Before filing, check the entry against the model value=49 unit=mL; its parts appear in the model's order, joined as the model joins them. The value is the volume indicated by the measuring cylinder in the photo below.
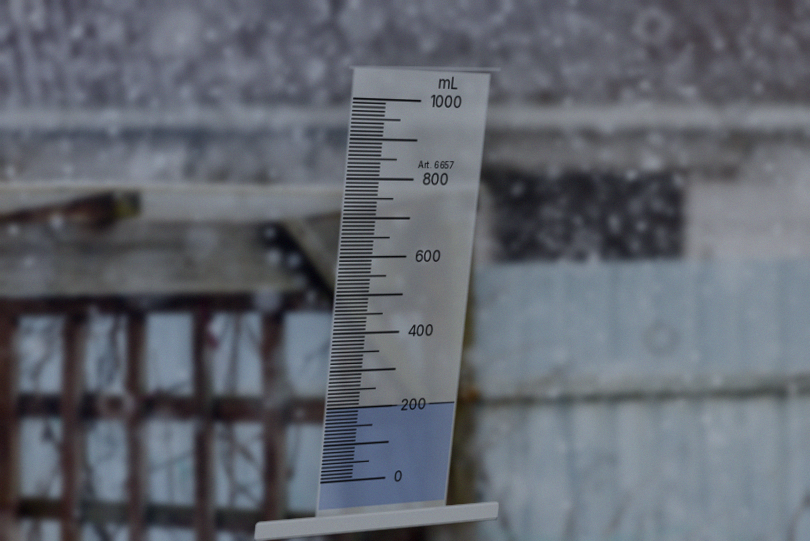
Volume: value=200 unit=mL
